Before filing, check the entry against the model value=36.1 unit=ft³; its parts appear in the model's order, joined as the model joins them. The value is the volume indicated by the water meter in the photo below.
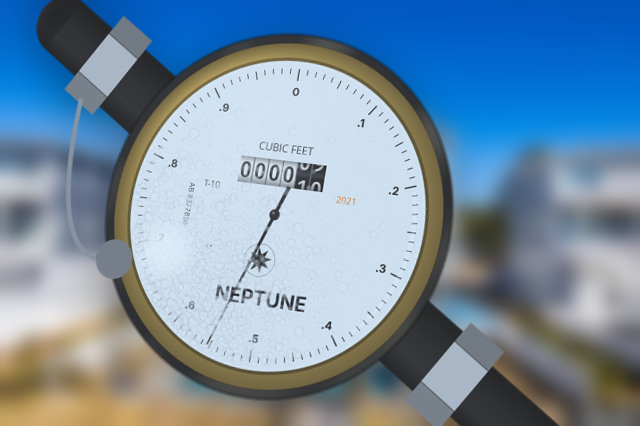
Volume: value=9.55 unit=ft³
